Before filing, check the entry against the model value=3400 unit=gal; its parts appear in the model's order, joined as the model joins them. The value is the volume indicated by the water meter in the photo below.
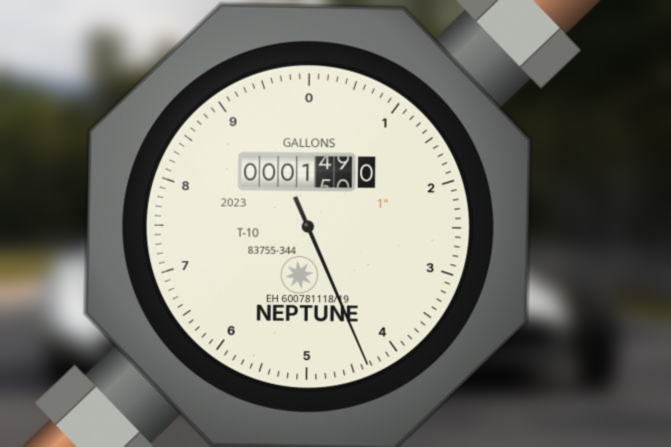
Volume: value=1494.3 unit=gal
